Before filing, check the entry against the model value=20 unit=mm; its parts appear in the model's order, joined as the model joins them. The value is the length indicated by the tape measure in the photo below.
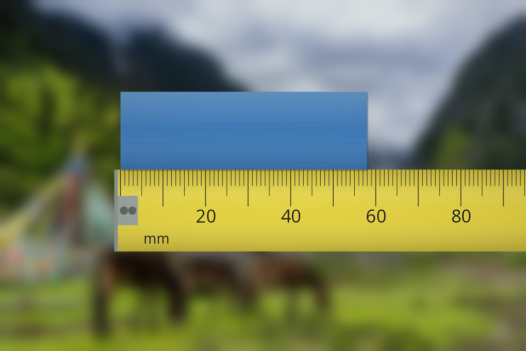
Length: value=58 unit=mm
